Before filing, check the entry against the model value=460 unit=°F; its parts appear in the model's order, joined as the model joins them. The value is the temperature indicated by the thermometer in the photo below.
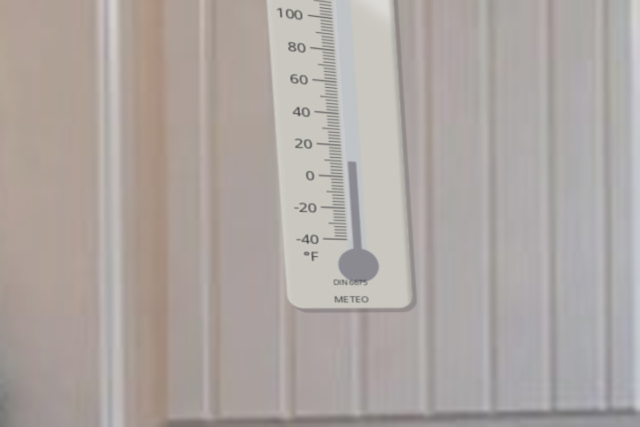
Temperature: value=10 unit=°F
